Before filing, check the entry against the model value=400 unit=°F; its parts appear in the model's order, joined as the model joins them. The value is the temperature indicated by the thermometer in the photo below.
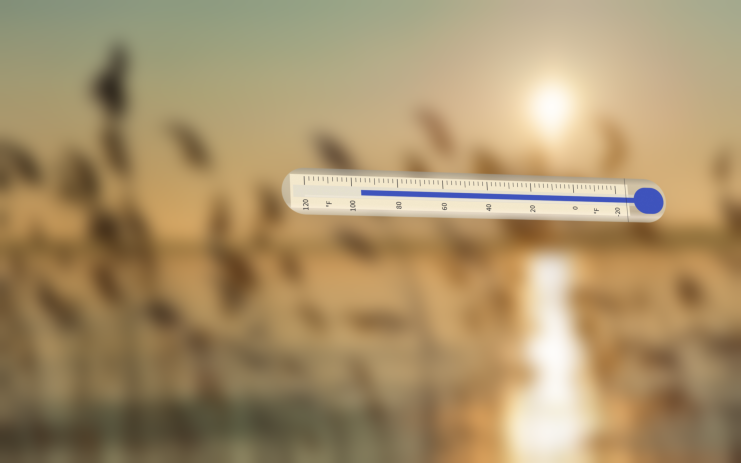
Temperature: value=96 unit=°F
